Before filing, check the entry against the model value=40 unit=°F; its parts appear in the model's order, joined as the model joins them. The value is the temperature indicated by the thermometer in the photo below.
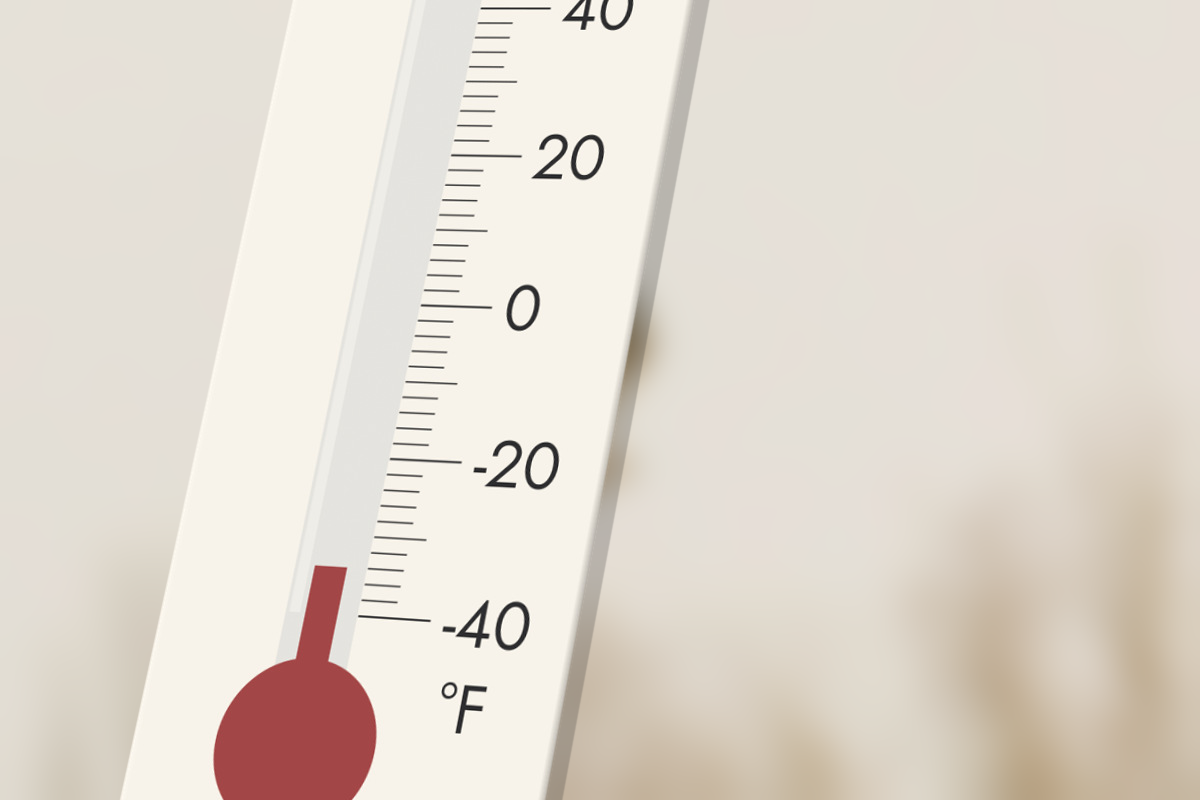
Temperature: value=-34 unit=°F
